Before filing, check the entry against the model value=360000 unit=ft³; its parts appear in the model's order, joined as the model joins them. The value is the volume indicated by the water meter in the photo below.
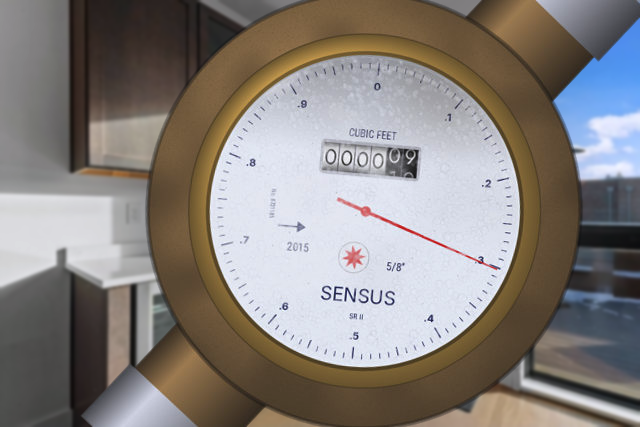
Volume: value=9.30 unit=ft³
